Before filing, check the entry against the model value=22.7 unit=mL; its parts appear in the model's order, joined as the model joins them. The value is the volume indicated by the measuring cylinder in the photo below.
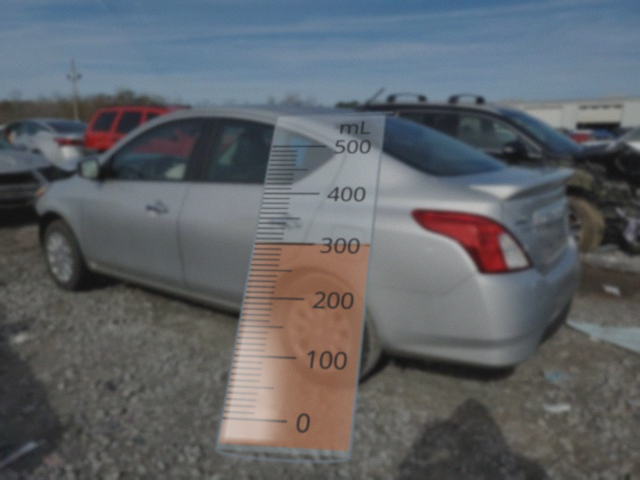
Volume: value=300 unit=mL
